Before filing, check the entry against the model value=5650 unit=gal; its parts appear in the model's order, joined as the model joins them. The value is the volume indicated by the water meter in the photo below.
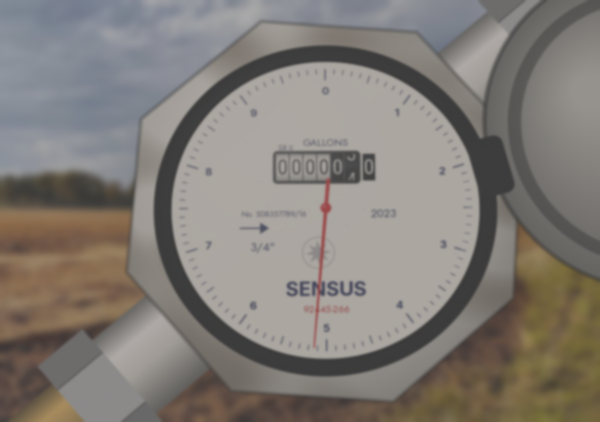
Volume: value=35.1 unit=gal
